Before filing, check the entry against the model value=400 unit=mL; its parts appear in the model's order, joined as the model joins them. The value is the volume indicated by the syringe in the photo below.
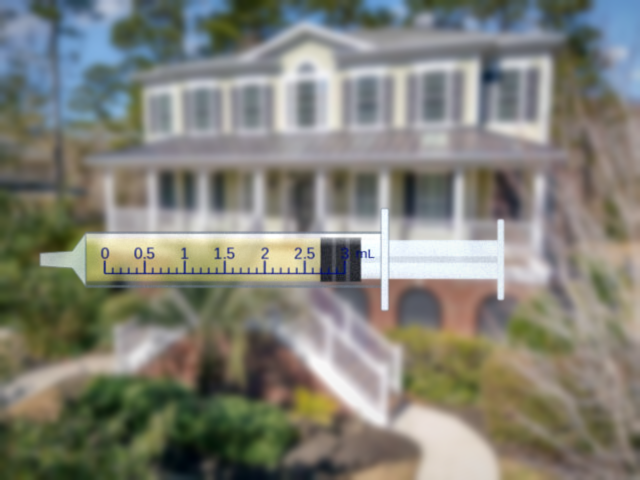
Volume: value=2.7 unit=mL
